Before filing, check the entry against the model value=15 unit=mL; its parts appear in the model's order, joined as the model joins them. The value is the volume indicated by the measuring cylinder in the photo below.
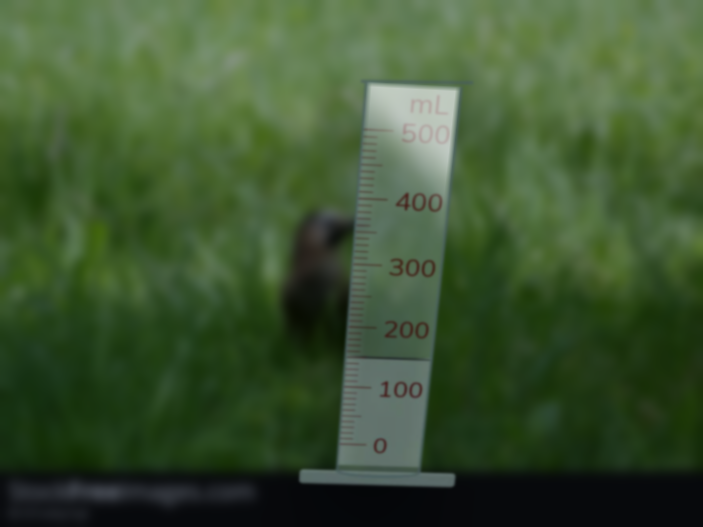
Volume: value=150 unit=mL
